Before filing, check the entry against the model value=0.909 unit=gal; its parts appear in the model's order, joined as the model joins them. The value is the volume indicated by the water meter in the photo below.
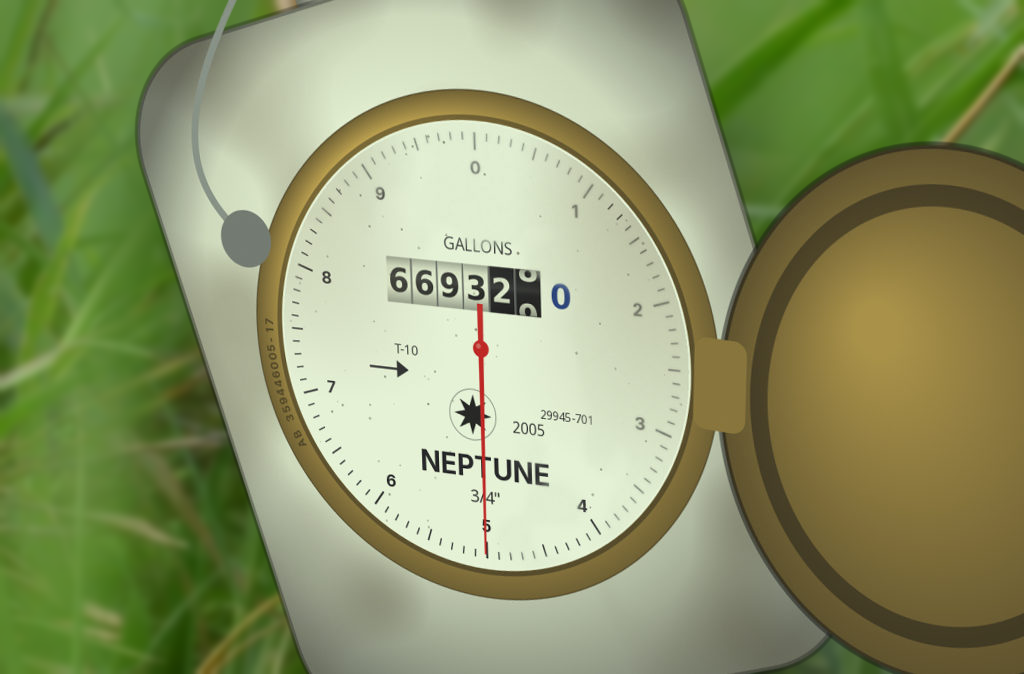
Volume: value=6693285.0 unit=gal
